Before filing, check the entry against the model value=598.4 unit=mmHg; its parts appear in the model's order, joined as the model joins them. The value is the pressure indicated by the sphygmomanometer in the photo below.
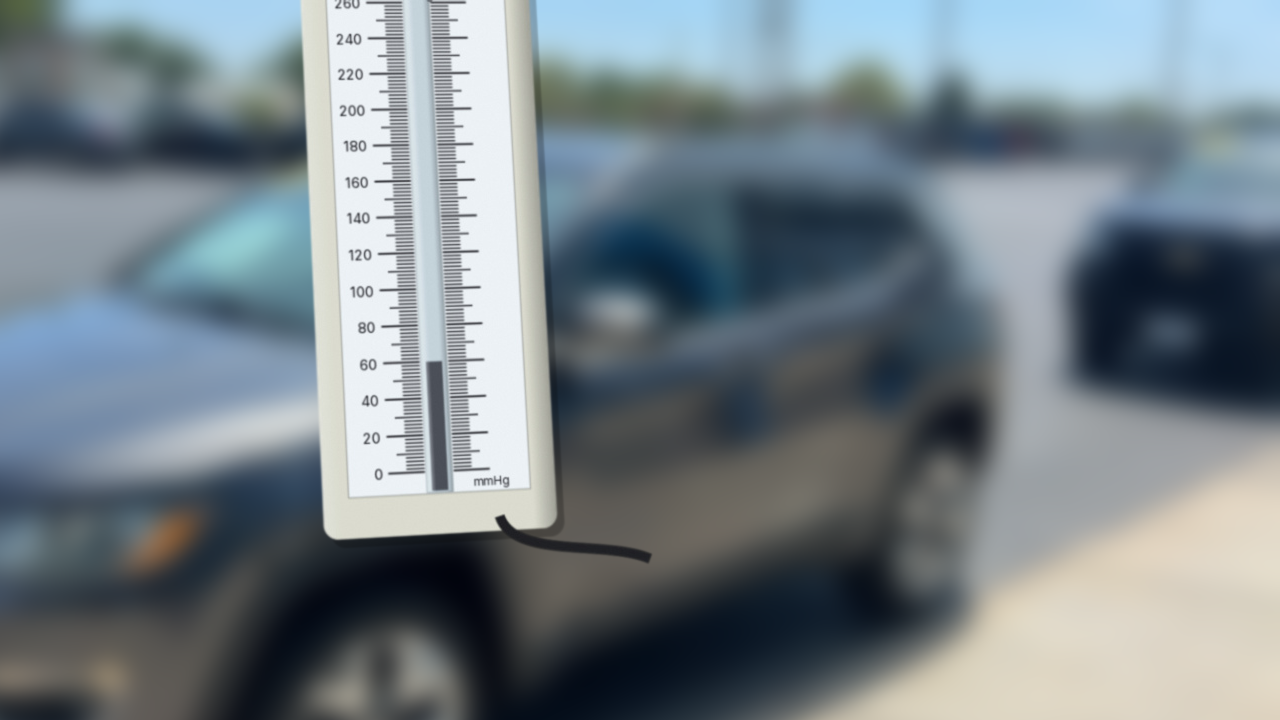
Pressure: value=60 unit=mmHg
